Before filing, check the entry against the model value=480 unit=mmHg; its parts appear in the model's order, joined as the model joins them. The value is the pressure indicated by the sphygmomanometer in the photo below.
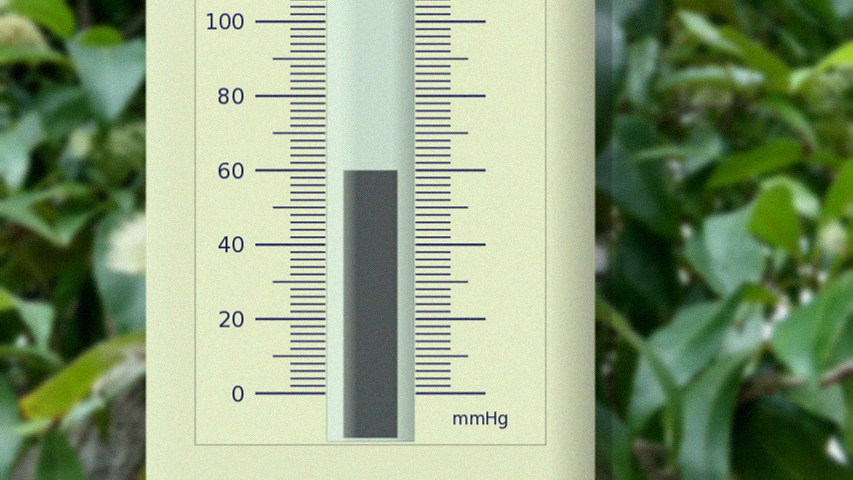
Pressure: value=60 unit=mmHg
